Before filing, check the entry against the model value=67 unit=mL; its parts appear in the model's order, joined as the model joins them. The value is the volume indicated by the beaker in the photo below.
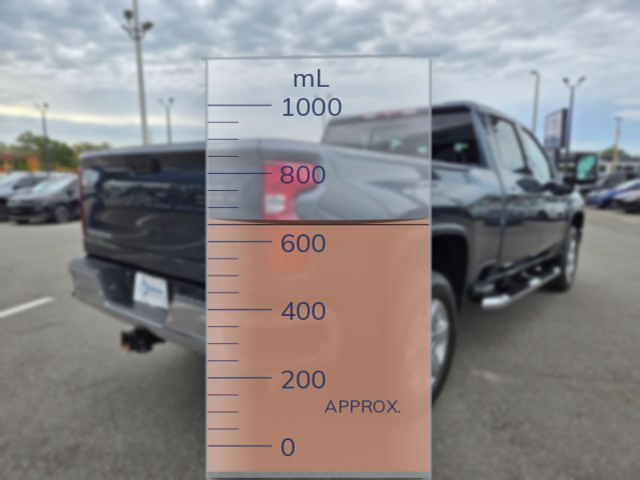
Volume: value=650 unit=mL
